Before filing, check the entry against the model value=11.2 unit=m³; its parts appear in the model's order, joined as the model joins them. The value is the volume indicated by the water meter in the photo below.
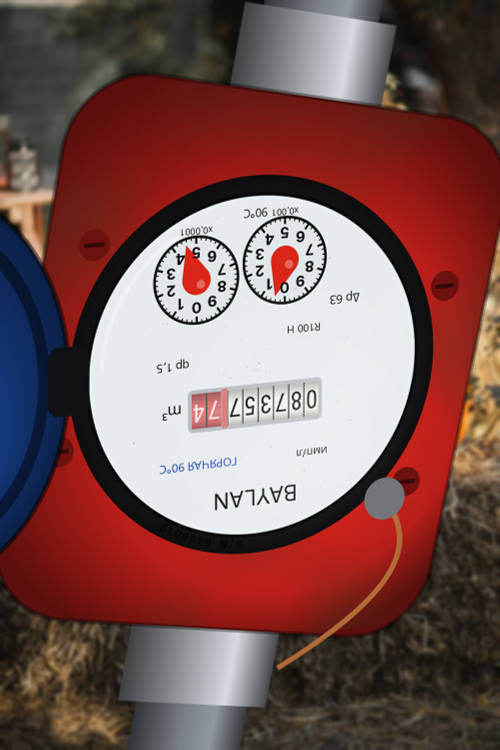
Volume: value=87357.7404 unit=m³
